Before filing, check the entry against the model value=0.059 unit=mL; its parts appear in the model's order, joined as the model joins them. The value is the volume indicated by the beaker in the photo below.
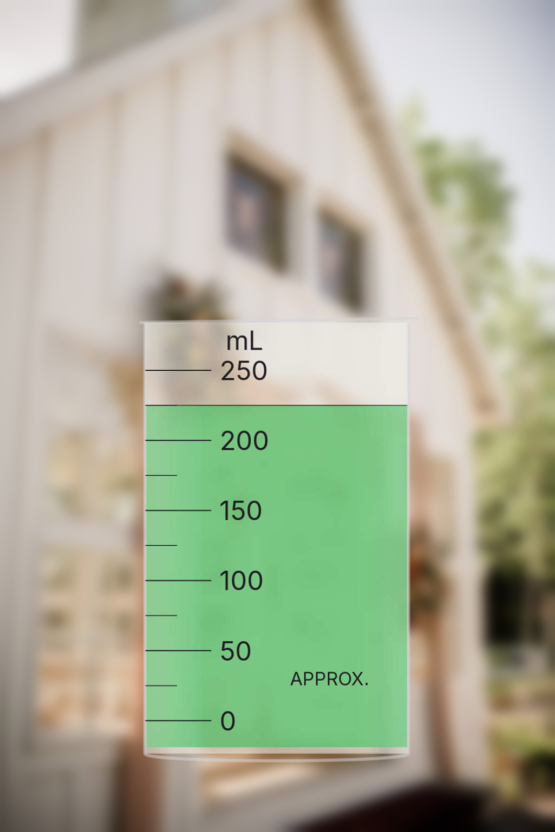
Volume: value=225 unit=mL
